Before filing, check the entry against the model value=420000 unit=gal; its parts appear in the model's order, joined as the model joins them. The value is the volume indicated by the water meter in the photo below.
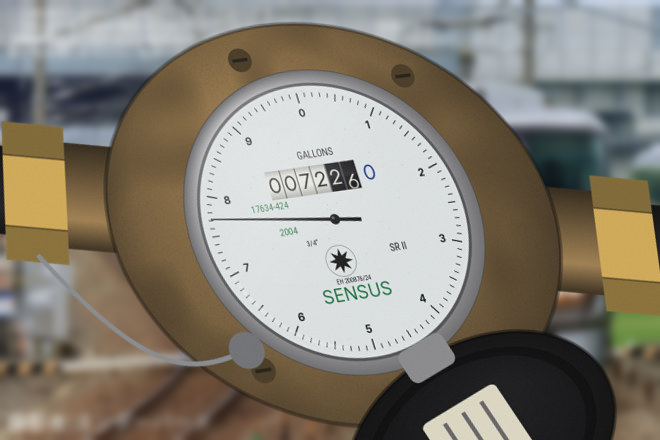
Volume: value=72257.7 unit=gal
